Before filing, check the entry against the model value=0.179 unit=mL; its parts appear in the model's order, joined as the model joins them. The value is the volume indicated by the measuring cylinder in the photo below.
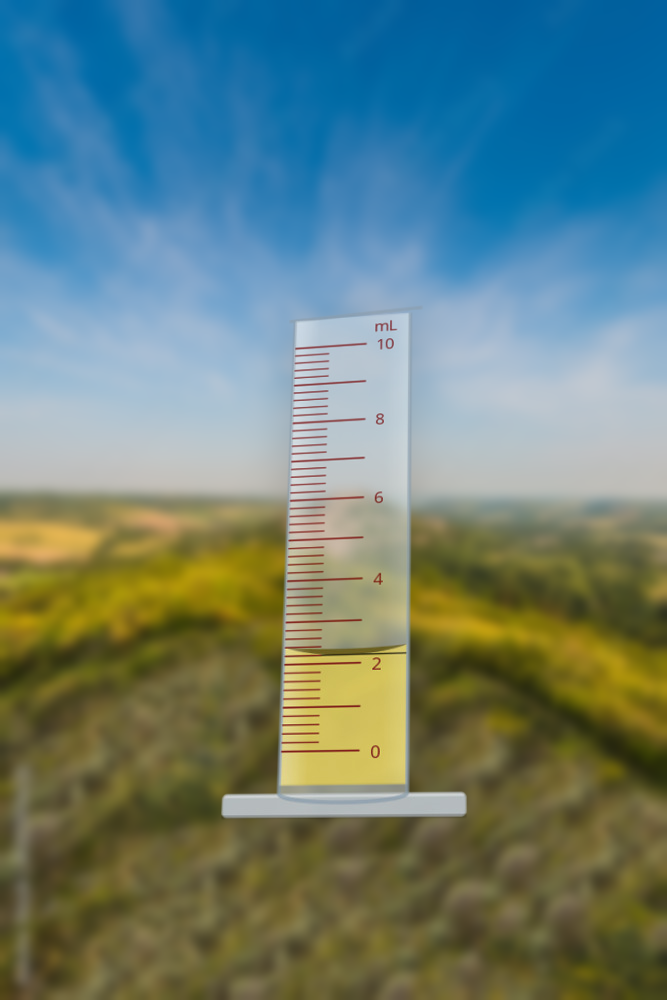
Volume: value=2.2 unit=mL
